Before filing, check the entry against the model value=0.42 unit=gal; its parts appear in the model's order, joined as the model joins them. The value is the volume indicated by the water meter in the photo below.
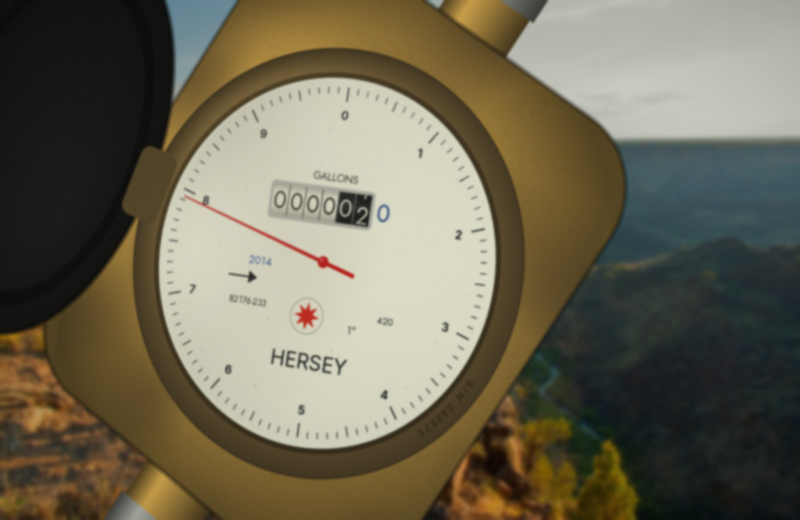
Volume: value=17.9 unit=gal
